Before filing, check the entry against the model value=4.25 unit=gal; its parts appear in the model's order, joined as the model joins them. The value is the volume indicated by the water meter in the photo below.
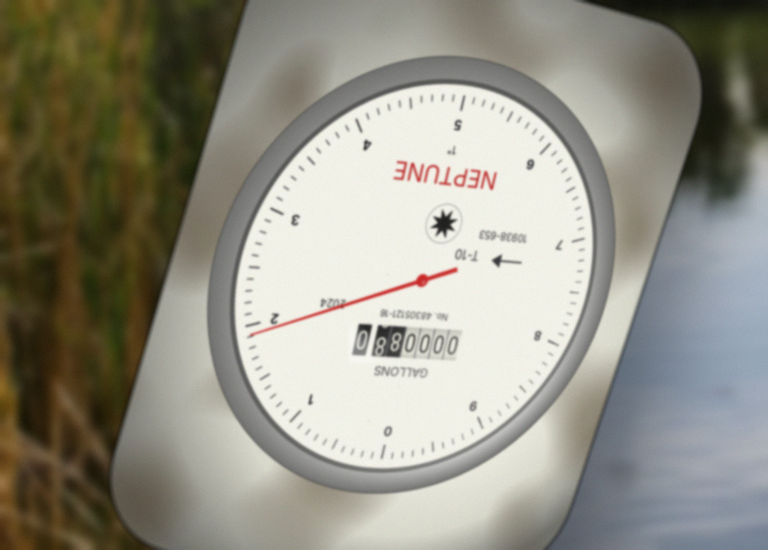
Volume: value=881.9 unit=gal
